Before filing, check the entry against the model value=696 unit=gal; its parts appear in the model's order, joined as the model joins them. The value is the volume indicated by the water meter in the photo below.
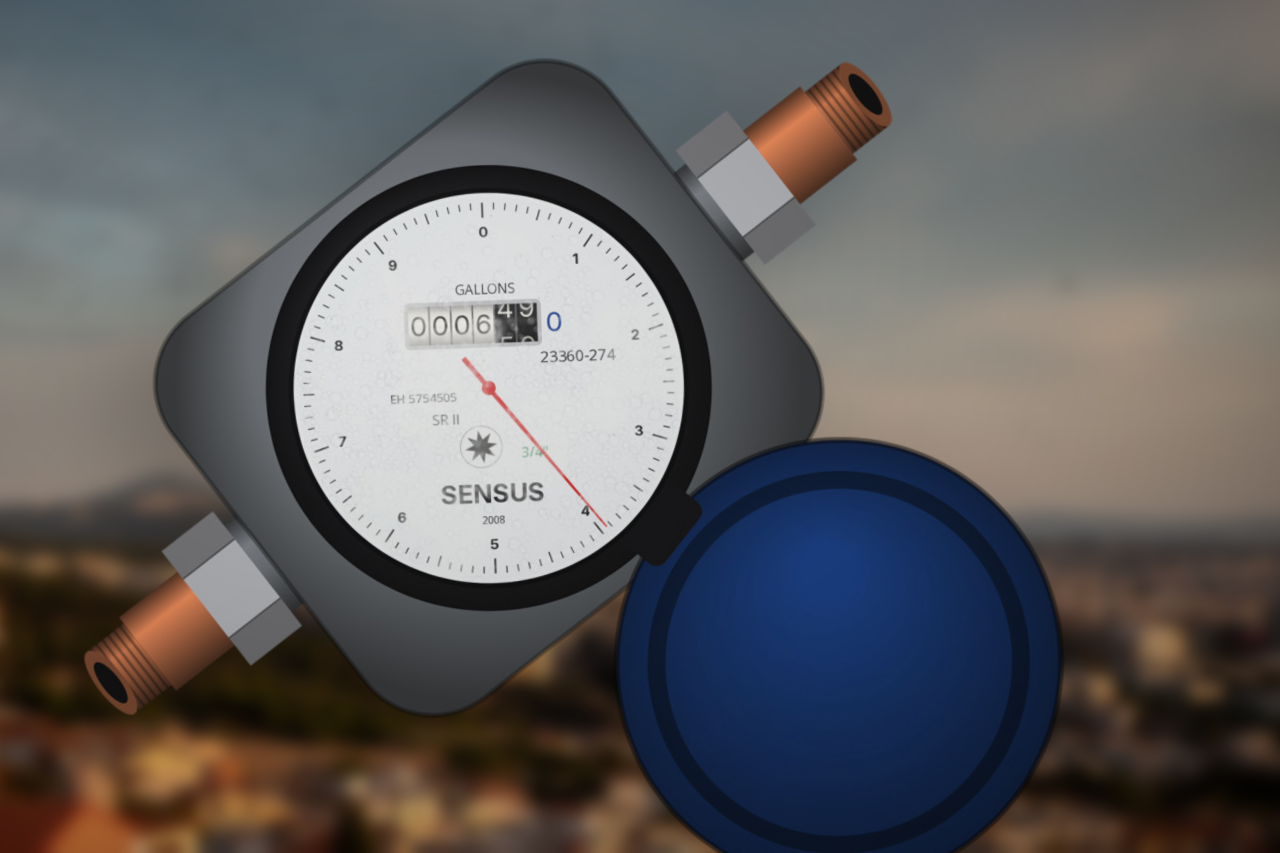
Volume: value=6493.9 unit=gal
